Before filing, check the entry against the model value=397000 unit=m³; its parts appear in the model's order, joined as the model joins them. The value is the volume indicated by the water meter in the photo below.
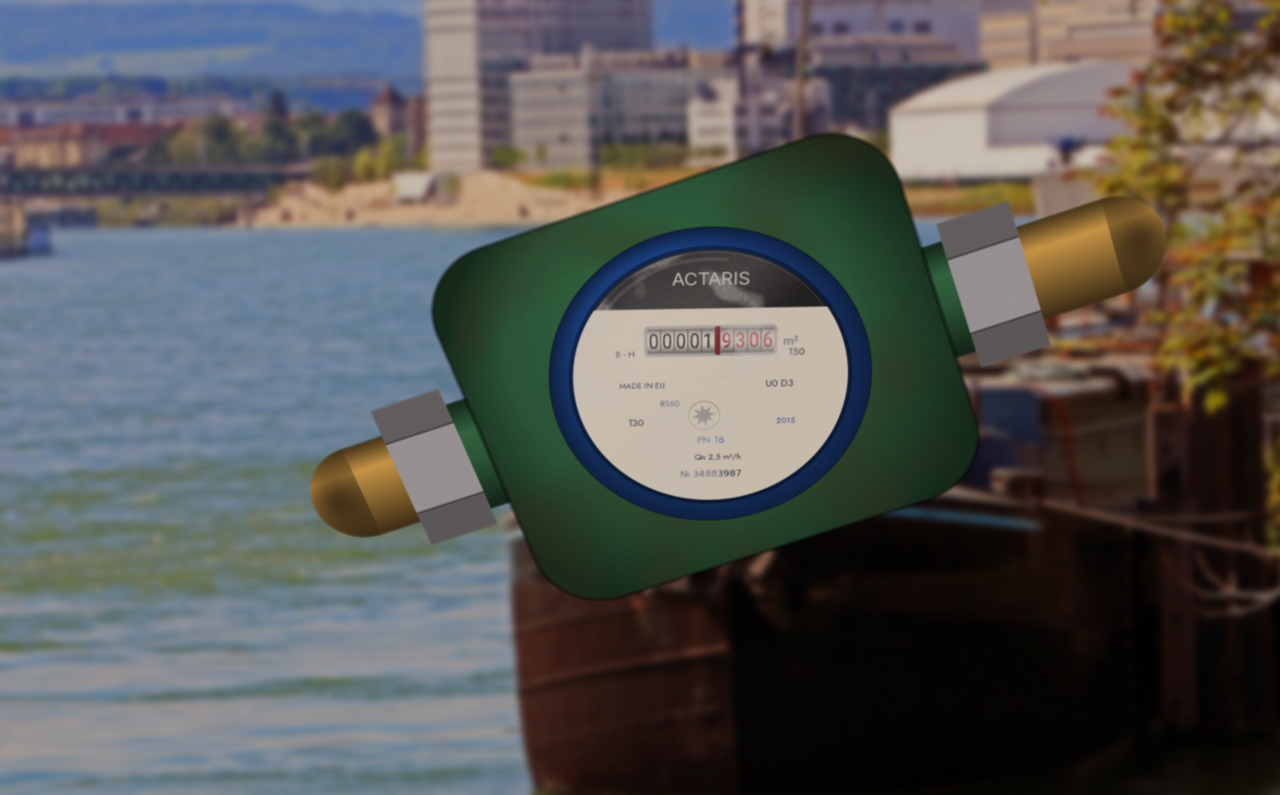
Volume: value=1.9306 unit=m³
